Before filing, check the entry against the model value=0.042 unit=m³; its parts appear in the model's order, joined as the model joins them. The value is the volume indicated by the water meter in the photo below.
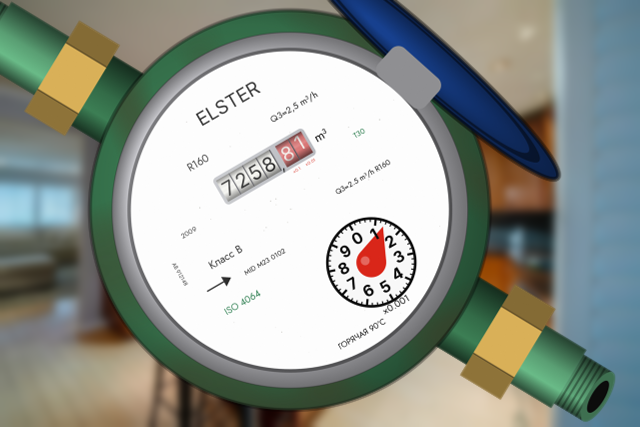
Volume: value=7258.811 unit=m³
